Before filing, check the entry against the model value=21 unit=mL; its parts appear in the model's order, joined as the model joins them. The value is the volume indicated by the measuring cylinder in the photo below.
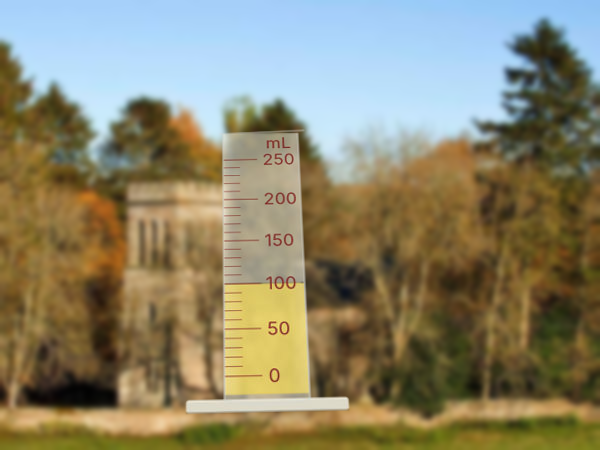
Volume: value=100 unit=mL
